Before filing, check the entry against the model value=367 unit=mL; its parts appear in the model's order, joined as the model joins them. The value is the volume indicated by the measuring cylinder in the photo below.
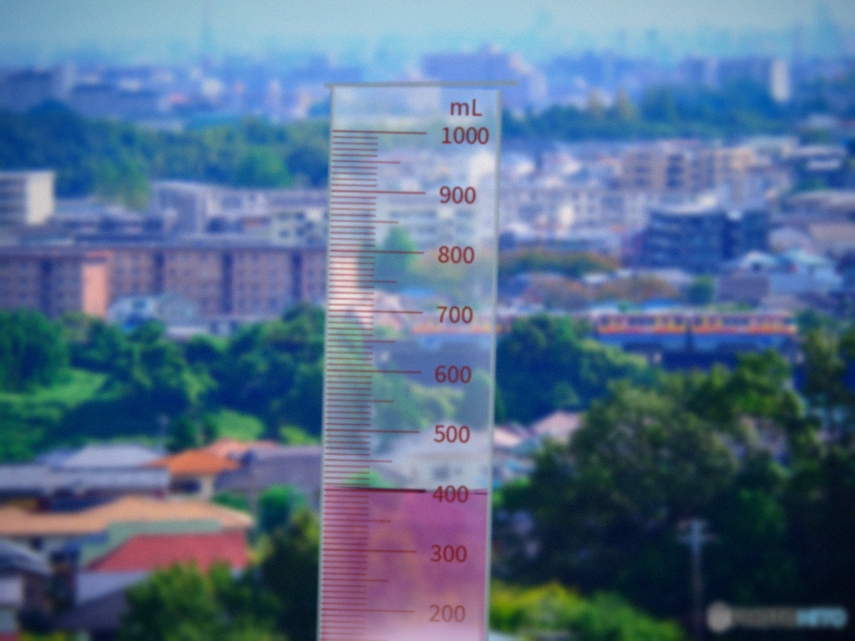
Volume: value=400 unit=mL
